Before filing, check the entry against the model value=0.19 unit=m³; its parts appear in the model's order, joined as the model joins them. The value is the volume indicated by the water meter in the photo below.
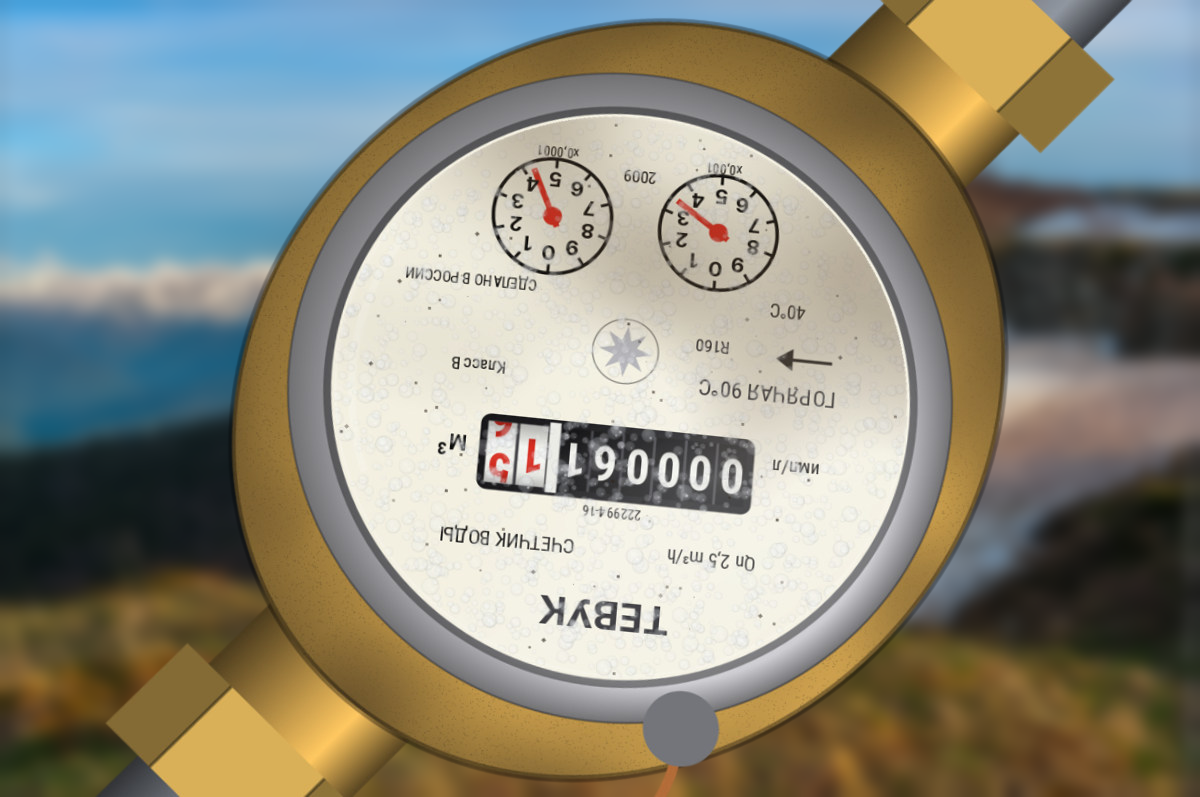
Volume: value=61.1534 unit=m³
